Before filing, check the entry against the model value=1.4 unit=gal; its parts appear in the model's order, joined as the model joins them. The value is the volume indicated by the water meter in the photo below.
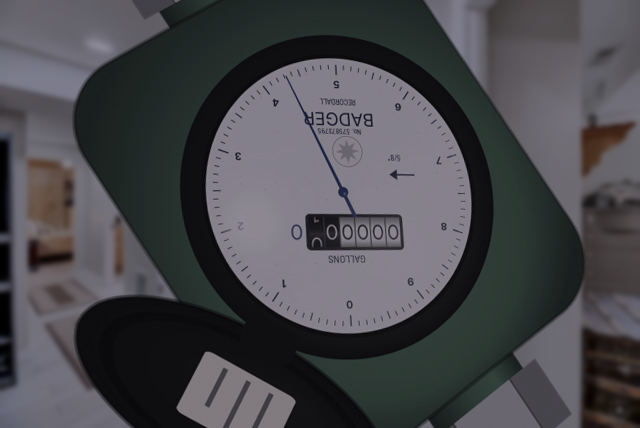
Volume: value=4.3 unit=gal
